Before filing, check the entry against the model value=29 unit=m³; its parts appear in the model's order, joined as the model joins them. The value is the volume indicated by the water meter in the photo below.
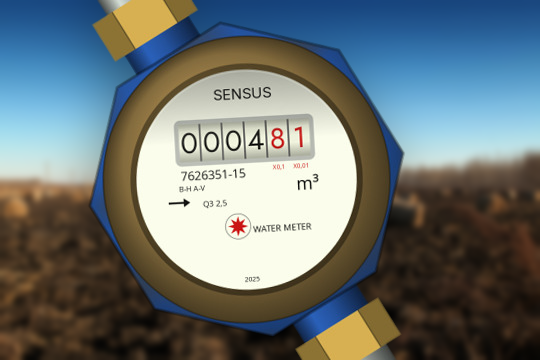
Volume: value=4.81 unit=m³
